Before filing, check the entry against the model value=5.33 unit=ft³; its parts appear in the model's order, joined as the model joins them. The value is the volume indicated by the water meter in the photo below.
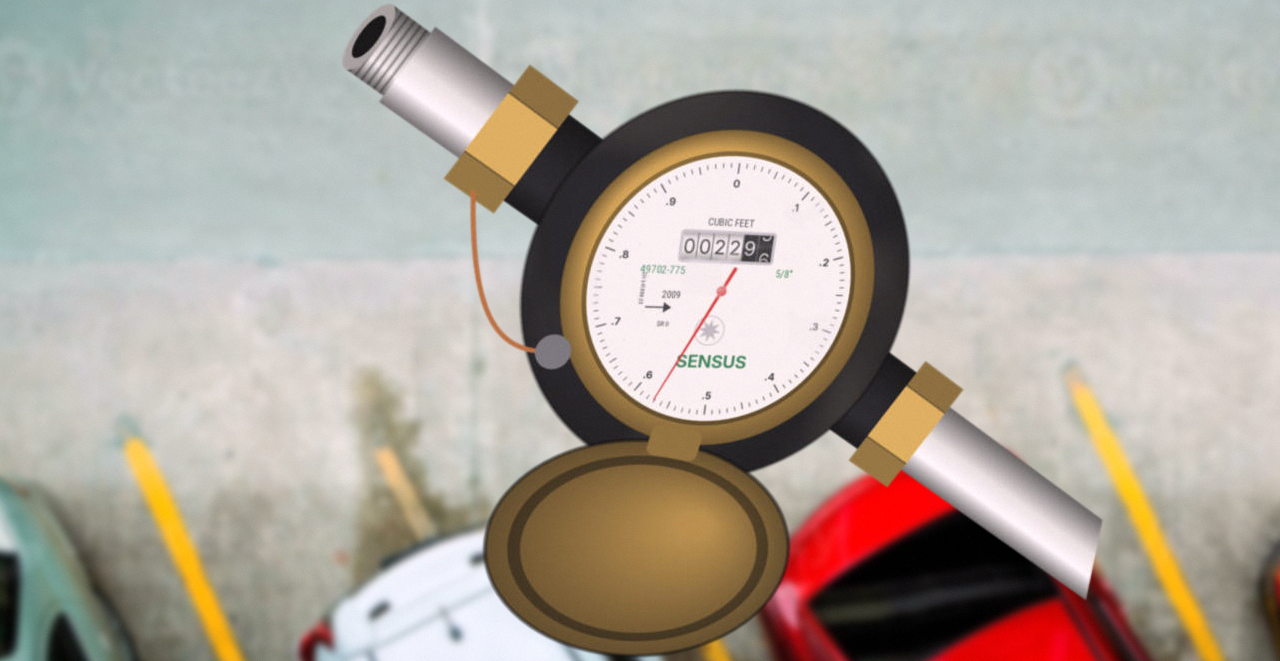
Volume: value=2295.57 unit=ft³
